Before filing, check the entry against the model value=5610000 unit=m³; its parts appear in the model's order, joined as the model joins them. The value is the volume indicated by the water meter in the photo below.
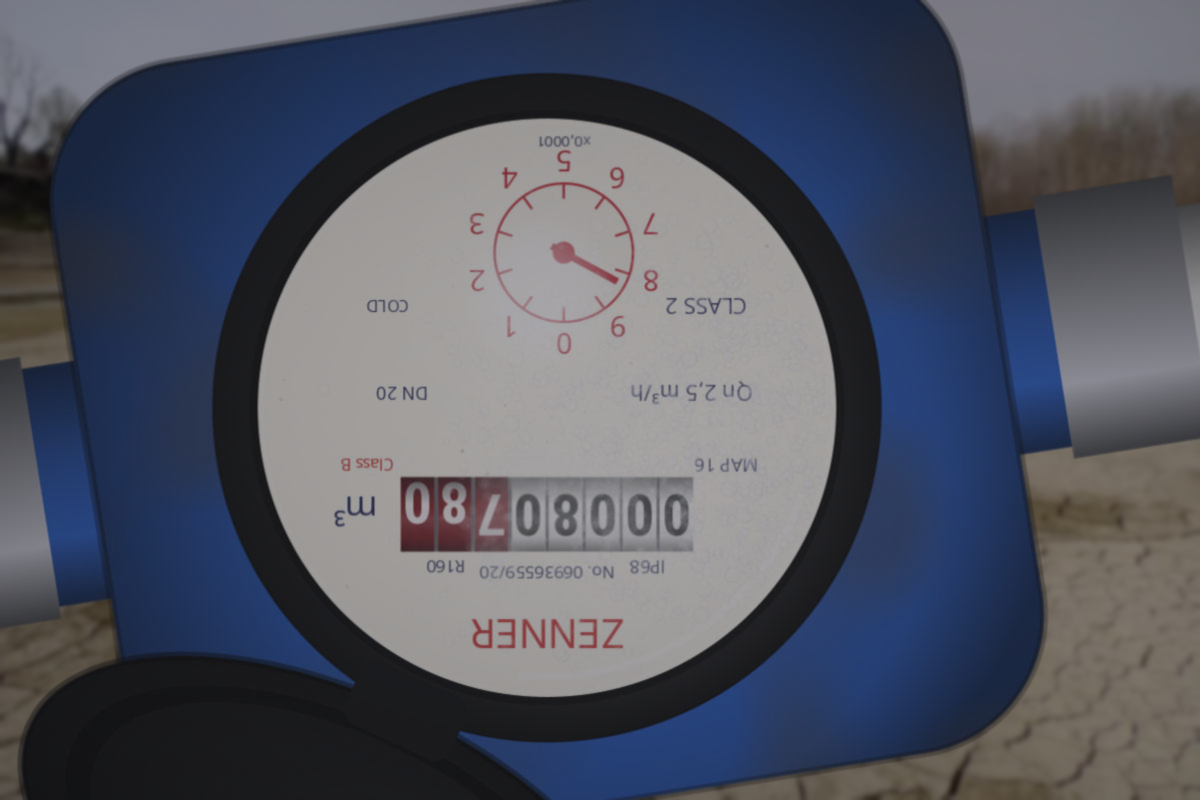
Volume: value=80.7798 unit=m³
